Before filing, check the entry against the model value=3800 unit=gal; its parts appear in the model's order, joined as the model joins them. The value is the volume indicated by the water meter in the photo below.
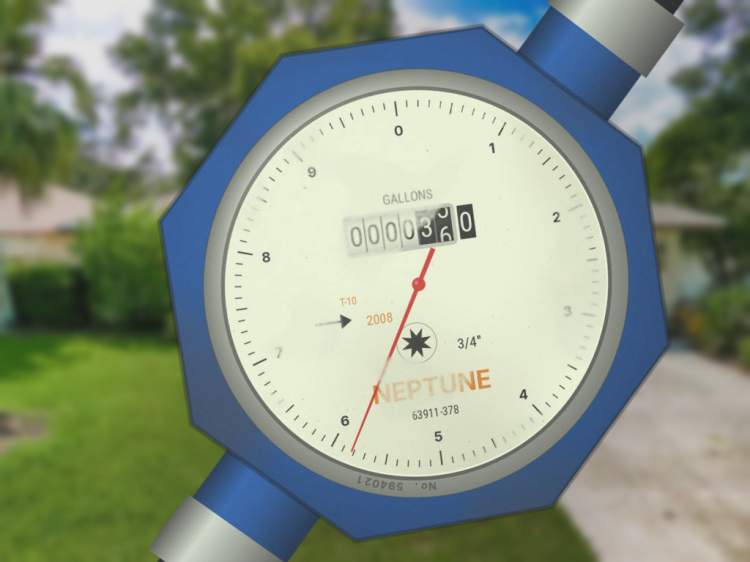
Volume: value=355.8 unit=gal
